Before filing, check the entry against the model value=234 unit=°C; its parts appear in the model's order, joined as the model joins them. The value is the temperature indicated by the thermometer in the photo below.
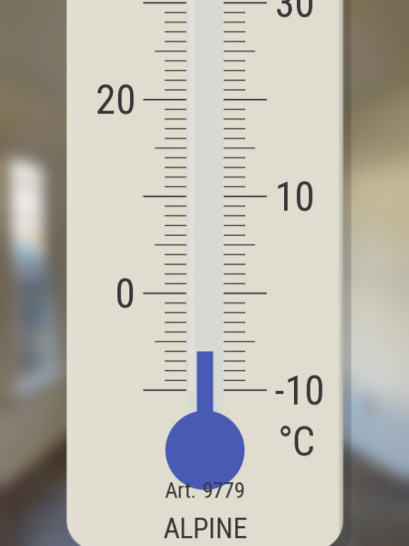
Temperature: value=-6 unit=°C
